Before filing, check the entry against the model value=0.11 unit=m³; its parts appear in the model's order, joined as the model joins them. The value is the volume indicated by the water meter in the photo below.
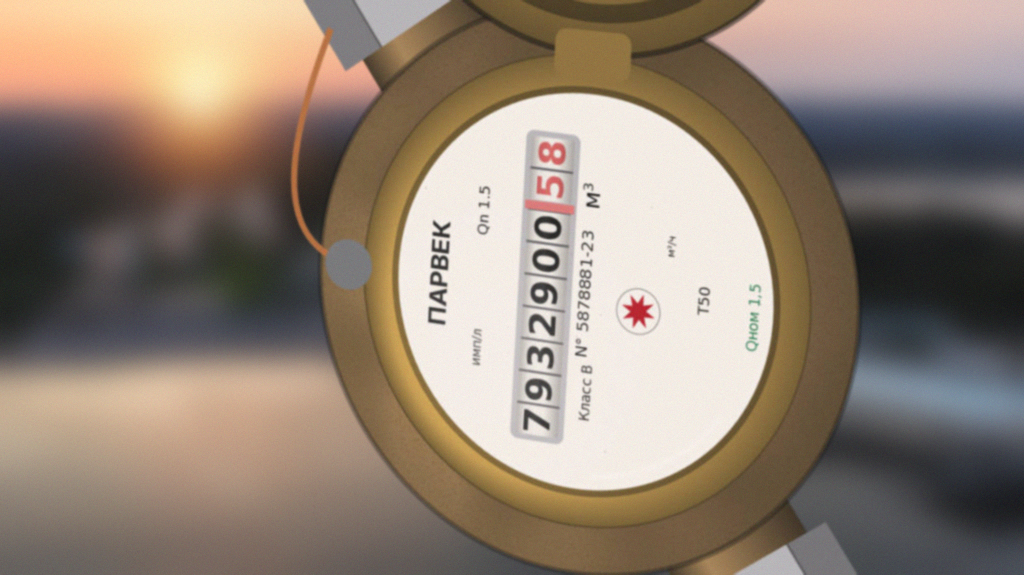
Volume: value=7932900.58 unit=m³
